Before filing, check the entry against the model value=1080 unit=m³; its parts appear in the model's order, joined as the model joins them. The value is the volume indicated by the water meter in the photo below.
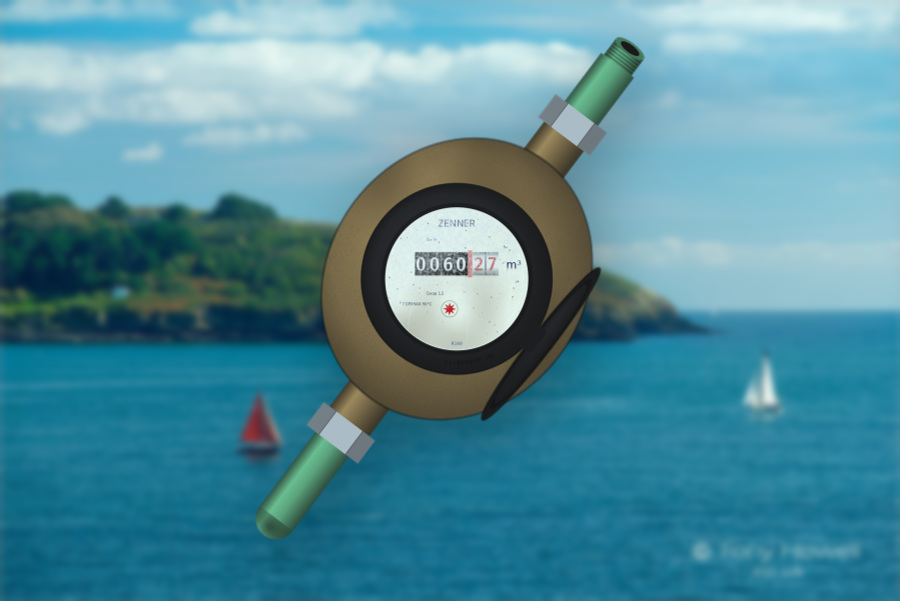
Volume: value=60.27 unit=m³
